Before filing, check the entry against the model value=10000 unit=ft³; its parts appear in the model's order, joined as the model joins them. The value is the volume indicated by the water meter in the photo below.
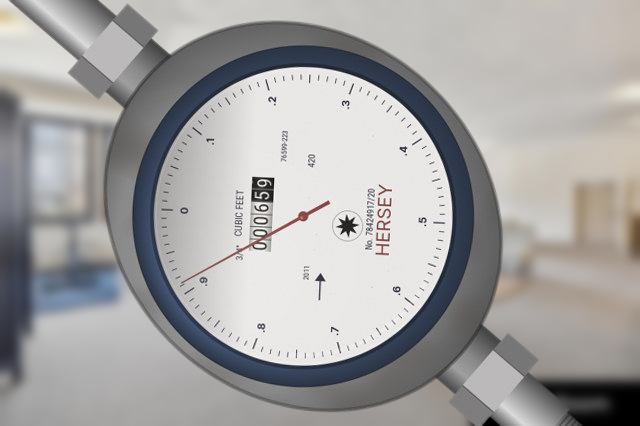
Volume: value=658.91 unit=ft³
